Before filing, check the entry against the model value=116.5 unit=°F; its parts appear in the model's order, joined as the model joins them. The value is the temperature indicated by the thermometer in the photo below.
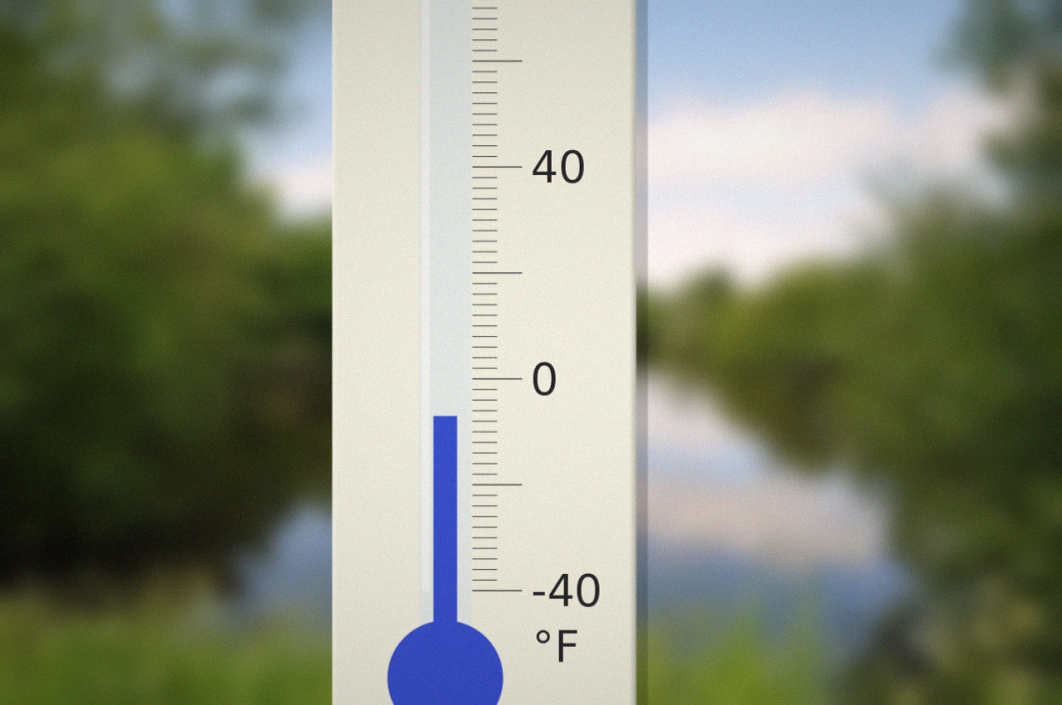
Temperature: value=-7 unit=°F
